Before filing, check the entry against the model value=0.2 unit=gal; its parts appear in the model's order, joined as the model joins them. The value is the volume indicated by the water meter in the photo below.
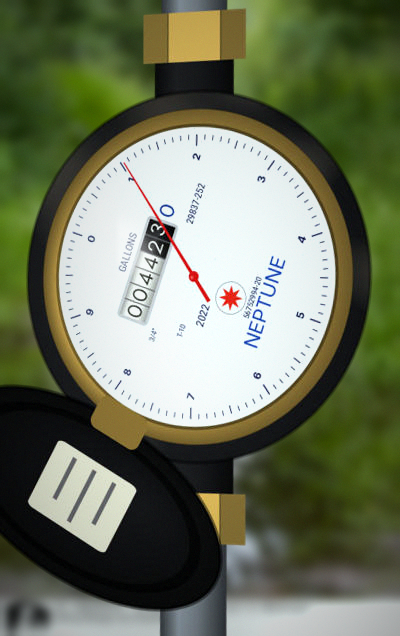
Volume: value=44231.0 unit=gal
